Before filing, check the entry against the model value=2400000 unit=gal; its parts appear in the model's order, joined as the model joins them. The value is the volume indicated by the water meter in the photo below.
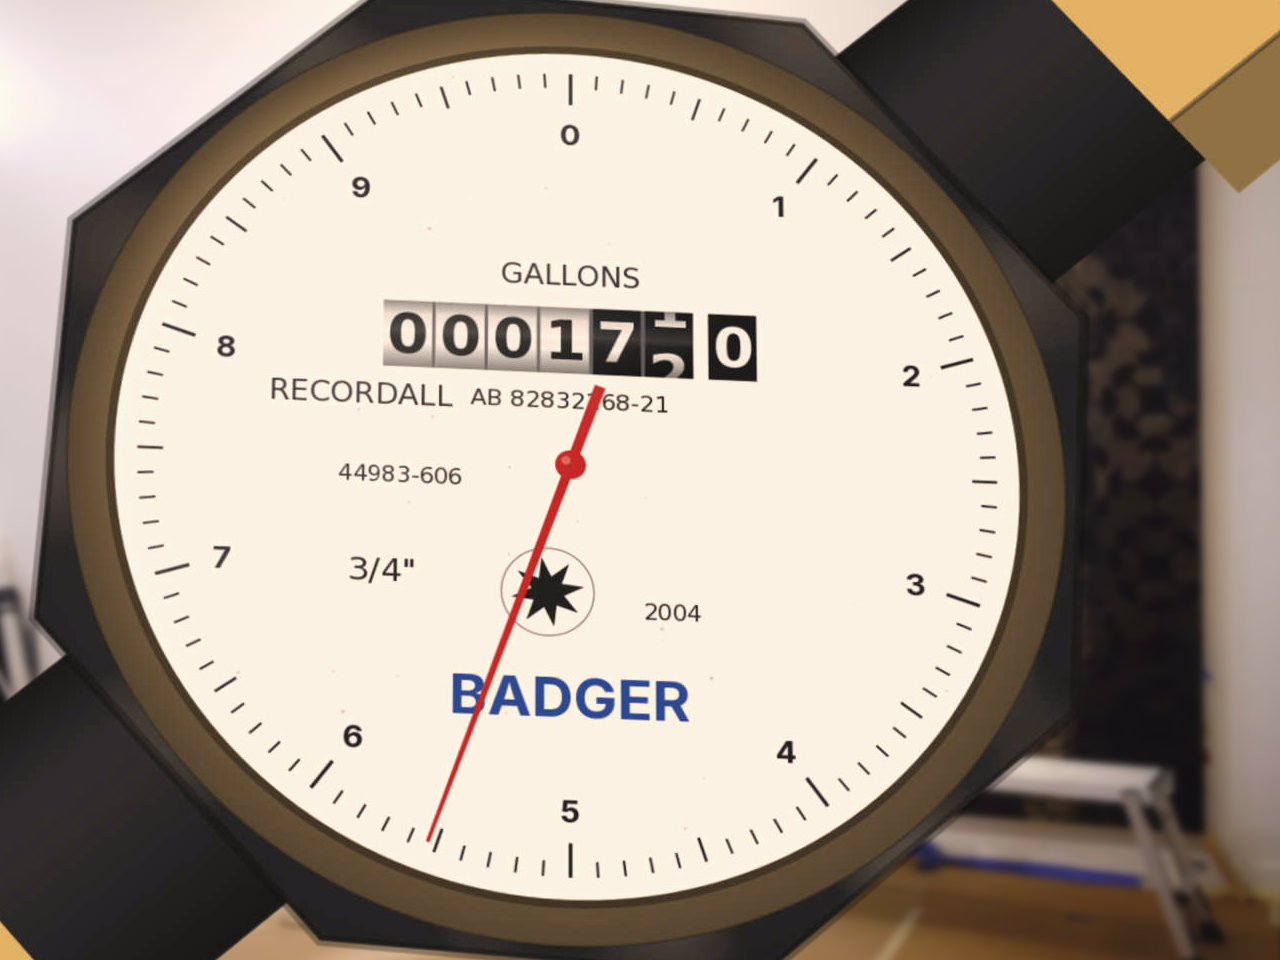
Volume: value=1715.5 unit=gal
